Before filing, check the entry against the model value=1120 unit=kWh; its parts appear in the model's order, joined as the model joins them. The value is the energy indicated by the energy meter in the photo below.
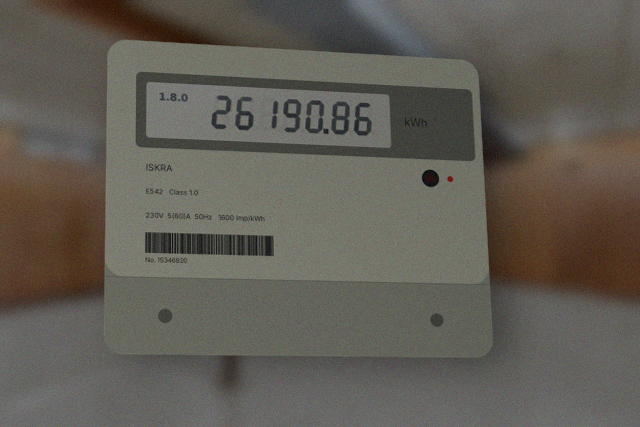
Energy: value=26190.86 unit=kWh
